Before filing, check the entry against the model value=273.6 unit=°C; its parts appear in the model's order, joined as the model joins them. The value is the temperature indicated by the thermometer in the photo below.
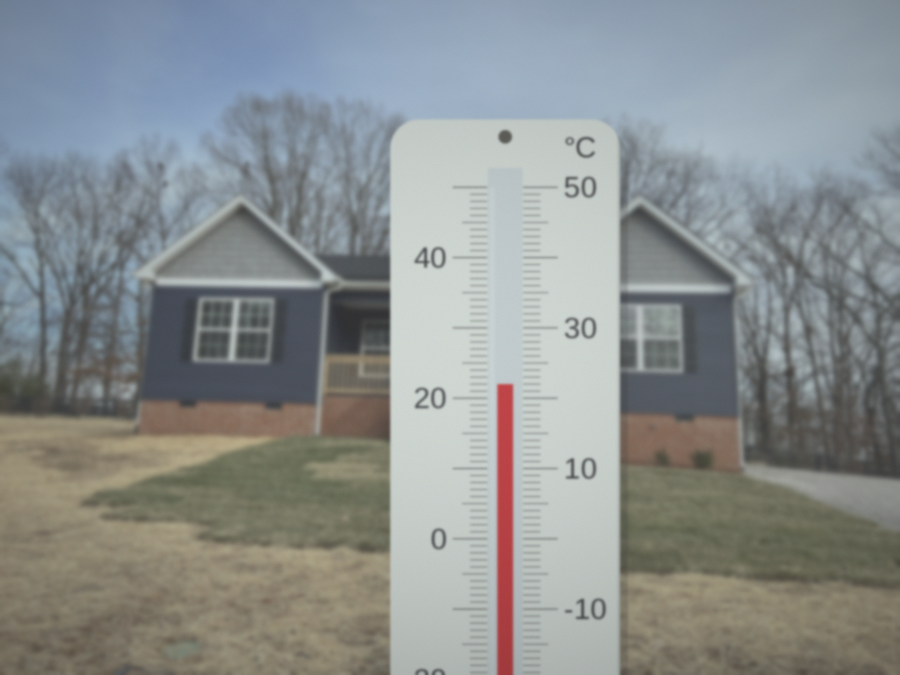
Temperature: value=22 unit=°C
